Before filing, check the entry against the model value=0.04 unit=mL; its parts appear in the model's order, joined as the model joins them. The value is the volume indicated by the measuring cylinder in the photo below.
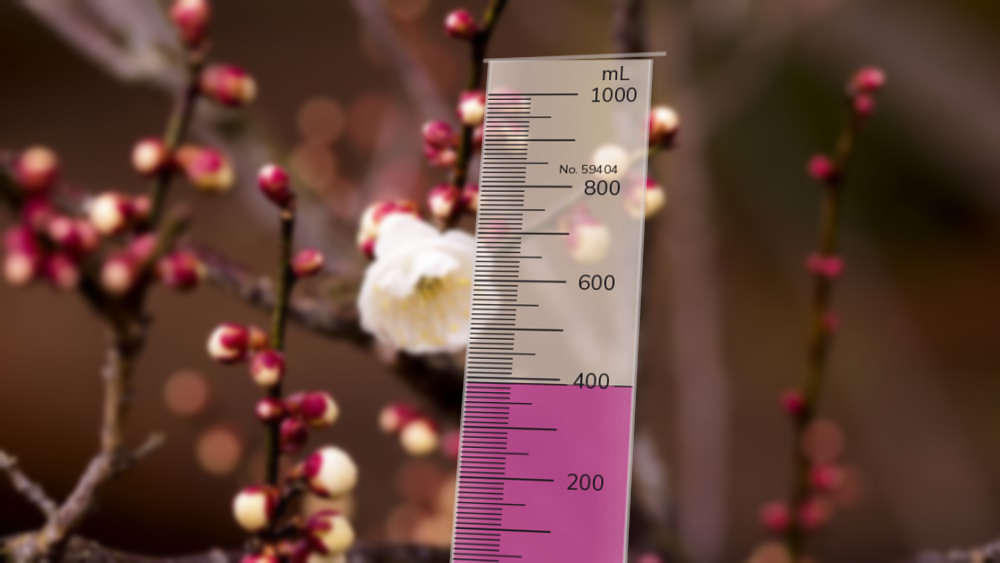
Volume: value=390 unit=mL
